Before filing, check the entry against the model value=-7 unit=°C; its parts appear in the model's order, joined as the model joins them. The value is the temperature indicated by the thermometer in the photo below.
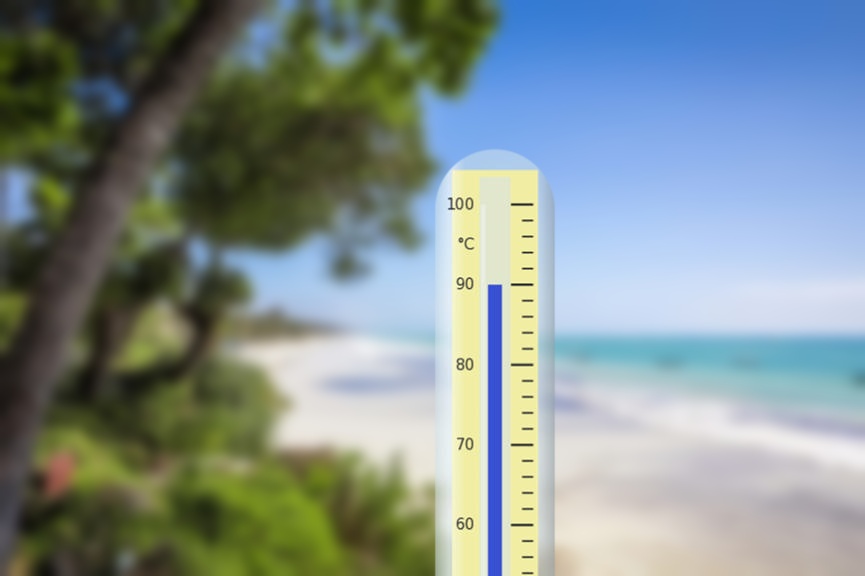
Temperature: value=90 unit=°C
